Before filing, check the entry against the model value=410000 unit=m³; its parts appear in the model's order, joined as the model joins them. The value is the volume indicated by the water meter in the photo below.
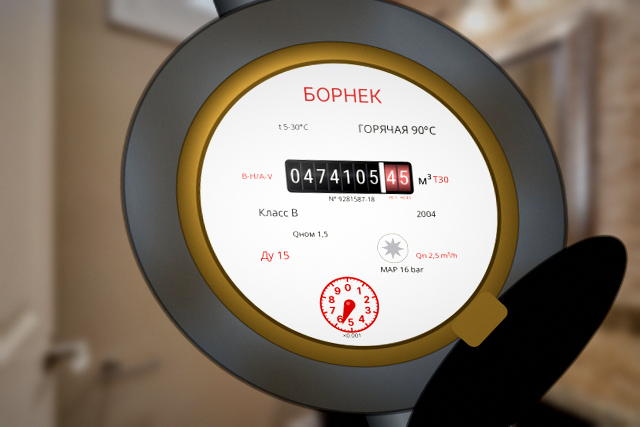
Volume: value=474105.455 unit=m³
